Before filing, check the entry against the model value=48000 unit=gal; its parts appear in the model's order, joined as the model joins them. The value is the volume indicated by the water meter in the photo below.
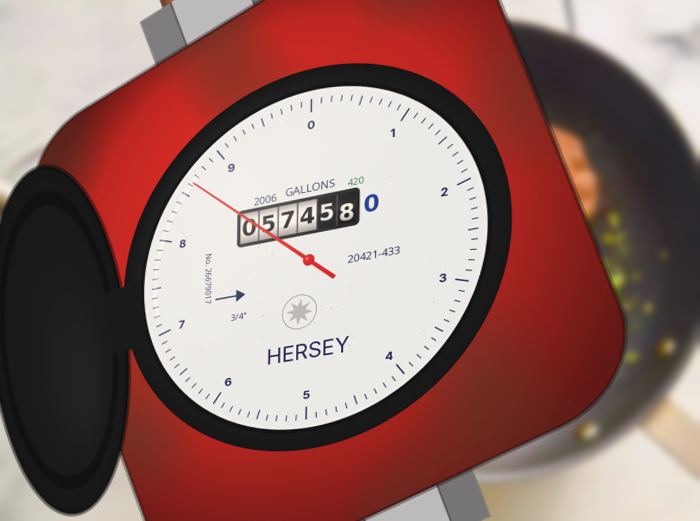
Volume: value=574578.6 unit=gal
